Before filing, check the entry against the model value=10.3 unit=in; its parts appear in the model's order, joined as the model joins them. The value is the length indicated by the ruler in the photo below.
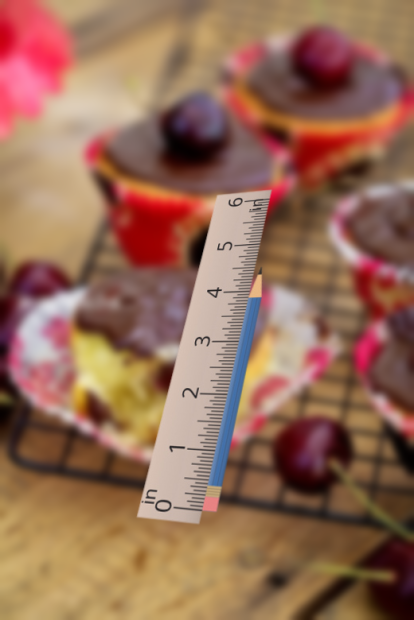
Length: value=4.5 unit=in
